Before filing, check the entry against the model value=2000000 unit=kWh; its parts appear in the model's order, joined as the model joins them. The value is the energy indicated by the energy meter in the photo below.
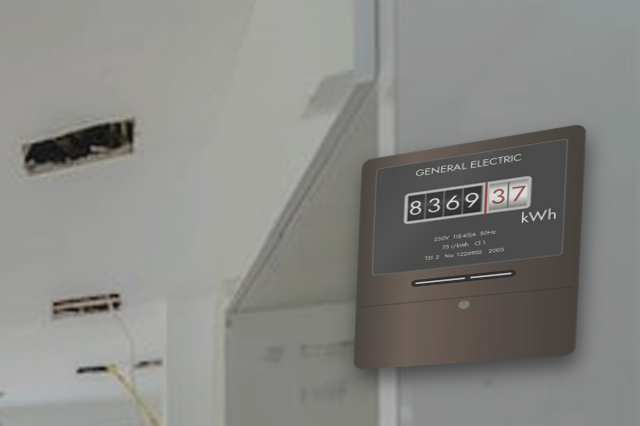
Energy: value=8369.37 unit=kWh
